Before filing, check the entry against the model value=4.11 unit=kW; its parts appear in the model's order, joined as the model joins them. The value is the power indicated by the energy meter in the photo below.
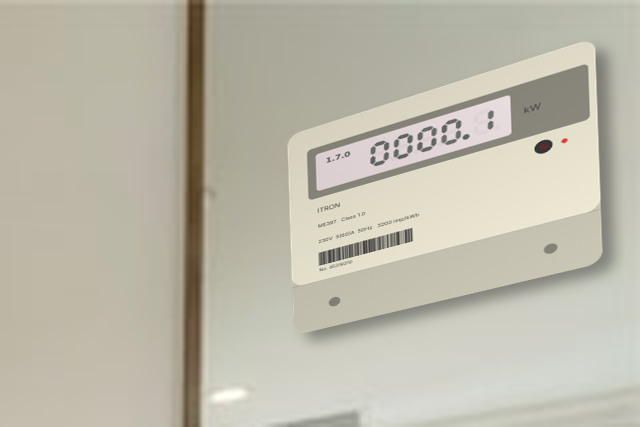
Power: value=0.1 unit=kW
